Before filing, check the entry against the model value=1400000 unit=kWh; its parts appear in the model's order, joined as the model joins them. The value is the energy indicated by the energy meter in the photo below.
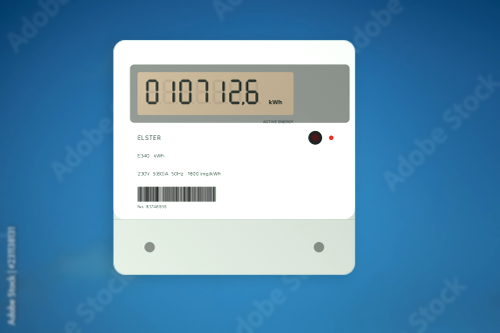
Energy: value=10712.6 unit=kWh
